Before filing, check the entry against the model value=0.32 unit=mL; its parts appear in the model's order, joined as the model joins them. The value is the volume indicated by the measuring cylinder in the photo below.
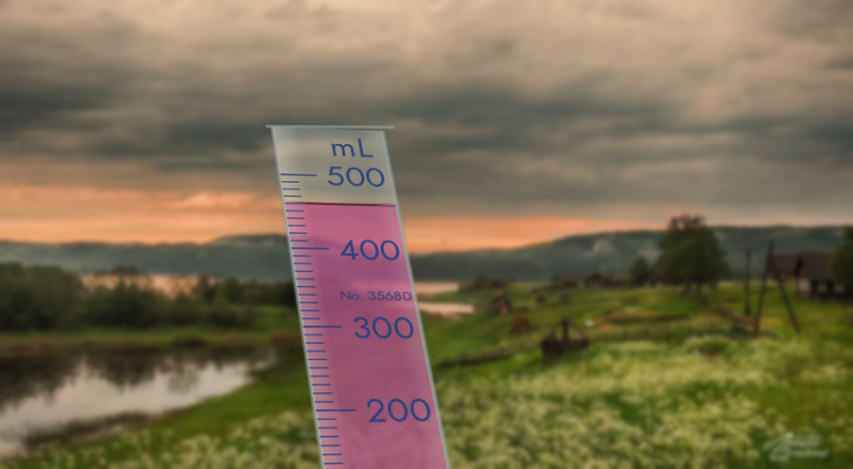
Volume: value=460 unit=mL
